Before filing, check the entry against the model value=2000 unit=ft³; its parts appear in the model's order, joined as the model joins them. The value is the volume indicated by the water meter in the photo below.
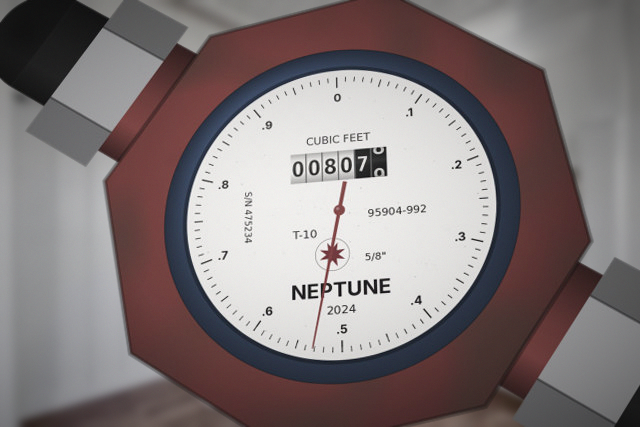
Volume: value=8078.53 unit=ft³
